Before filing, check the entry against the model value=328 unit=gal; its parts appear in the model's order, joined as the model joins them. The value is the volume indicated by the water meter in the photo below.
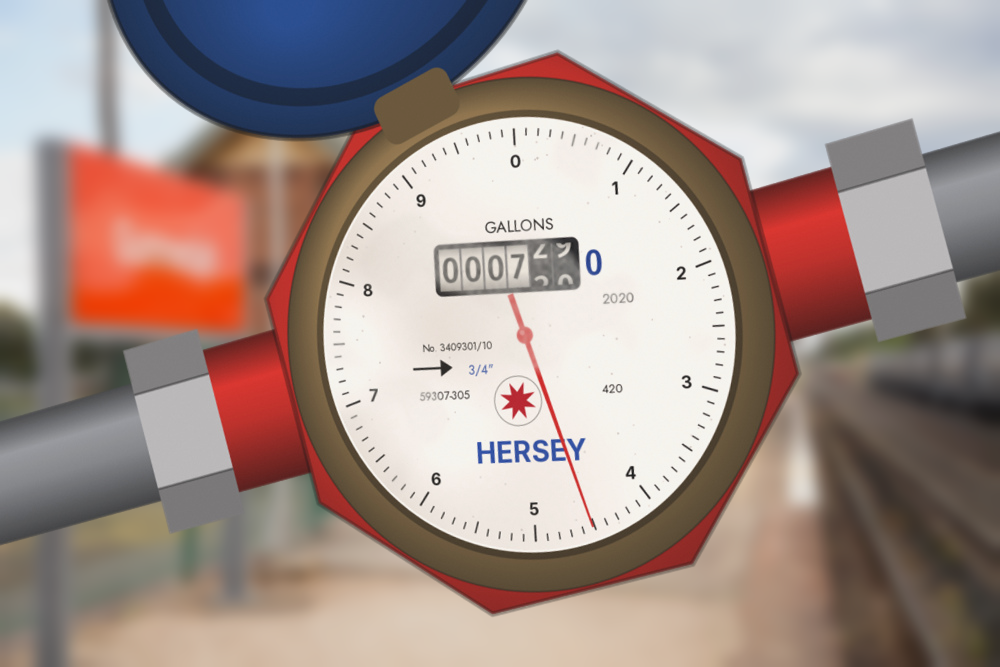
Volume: value=7294.5 unit=gal
